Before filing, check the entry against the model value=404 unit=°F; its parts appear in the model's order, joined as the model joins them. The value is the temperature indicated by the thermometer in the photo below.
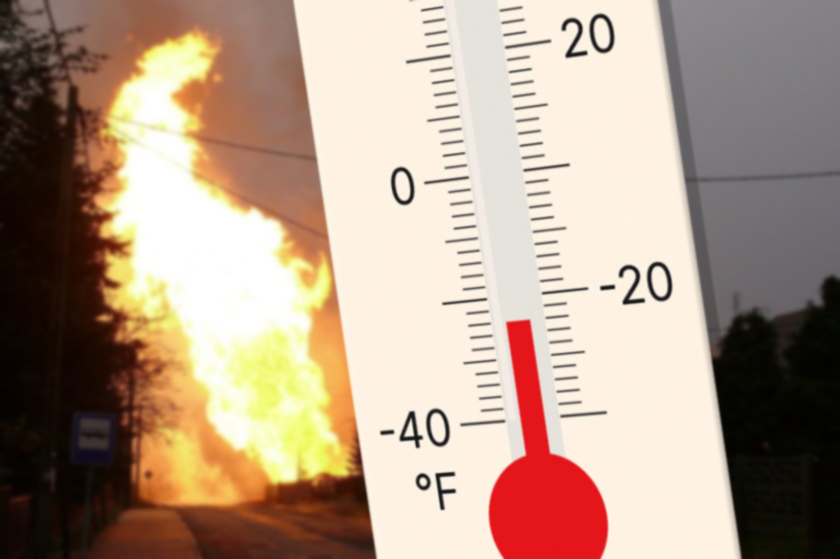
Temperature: value=-24 unit=°F
